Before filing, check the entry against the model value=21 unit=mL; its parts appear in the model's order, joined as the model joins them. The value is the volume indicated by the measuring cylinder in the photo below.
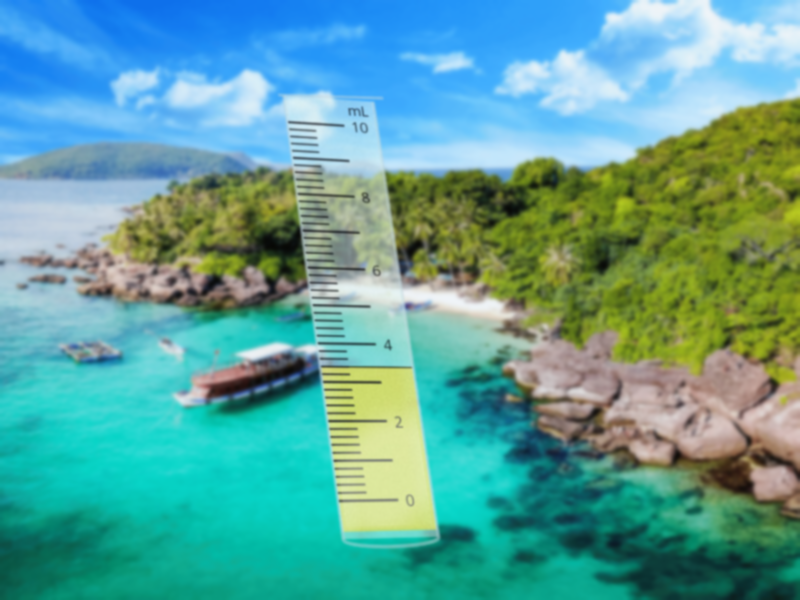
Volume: value=3.4 unit=mL
